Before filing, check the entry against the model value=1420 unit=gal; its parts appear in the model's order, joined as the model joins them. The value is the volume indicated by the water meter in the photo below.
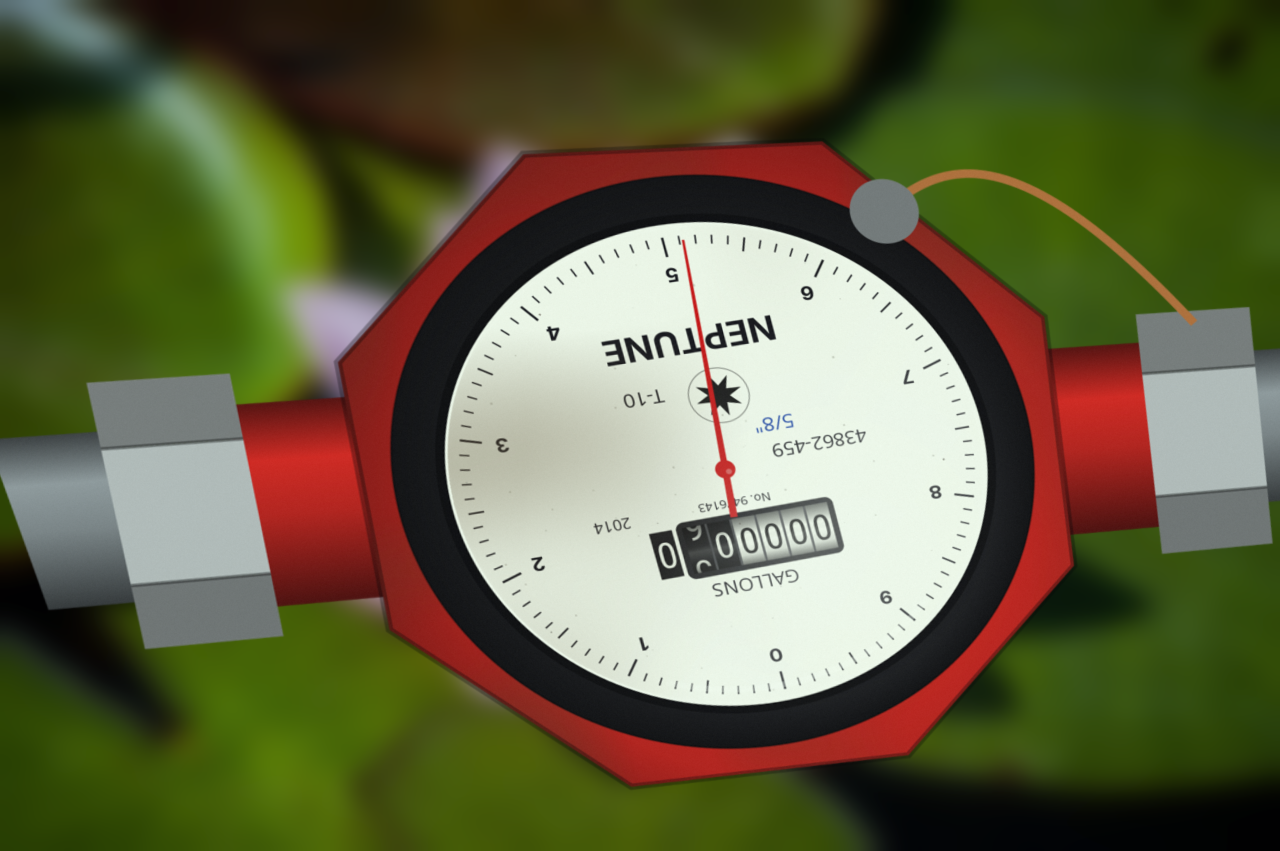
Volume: value=55.1 unit=gal
